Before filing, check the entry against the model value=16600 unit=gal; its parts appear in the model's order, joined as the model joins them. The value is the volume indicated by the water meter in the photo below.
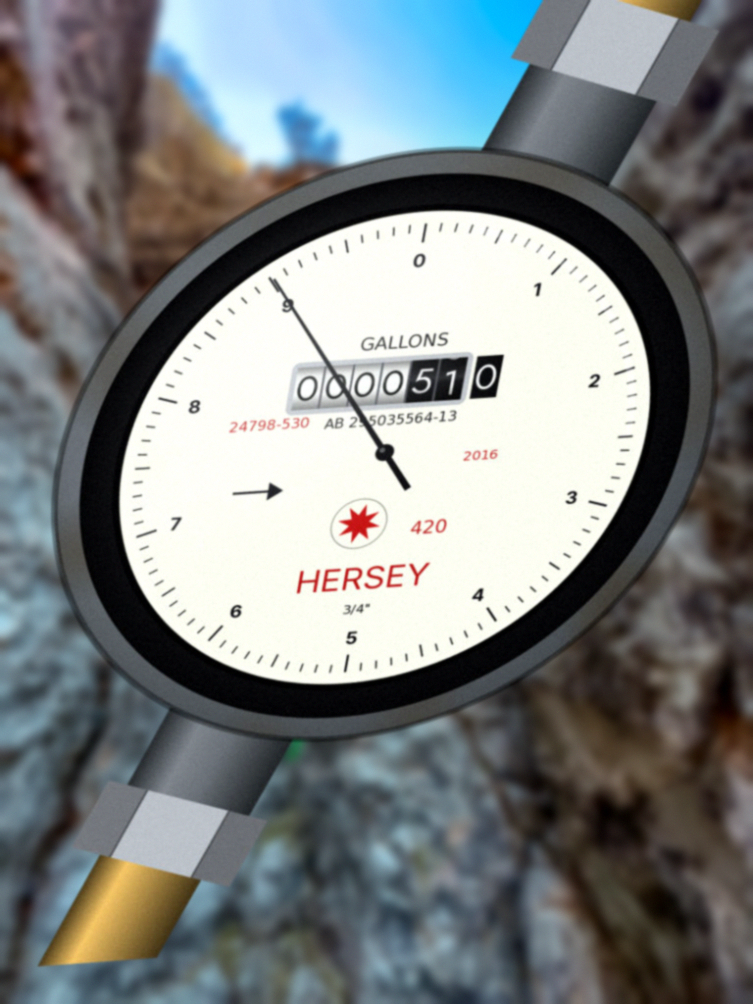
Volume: value=509.0 unit=gal
